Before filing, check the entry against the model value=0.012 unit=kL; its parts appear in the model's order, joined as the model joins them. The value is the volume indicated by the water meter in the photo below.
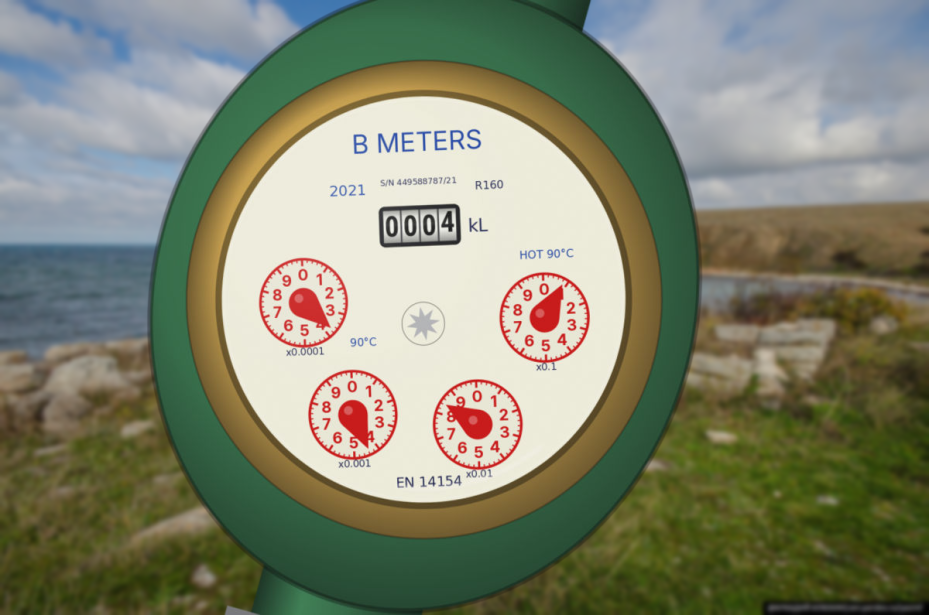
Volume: value=4.0843 unit=kL
